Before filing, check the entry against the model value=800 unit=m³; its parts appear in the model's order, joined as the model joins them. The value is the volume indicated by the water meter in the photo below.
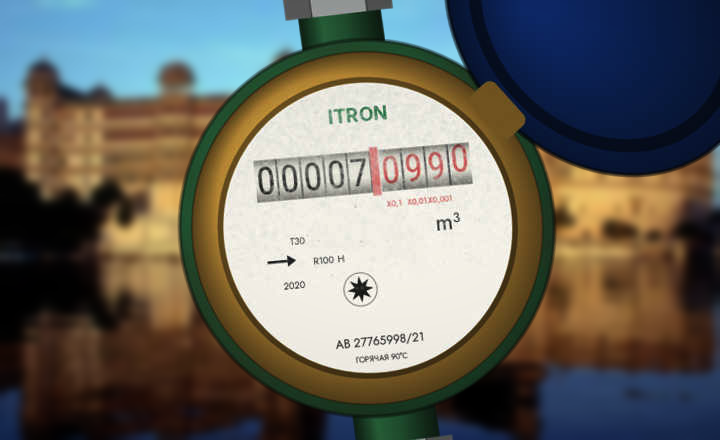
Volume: value=7.0990 unit=m³
